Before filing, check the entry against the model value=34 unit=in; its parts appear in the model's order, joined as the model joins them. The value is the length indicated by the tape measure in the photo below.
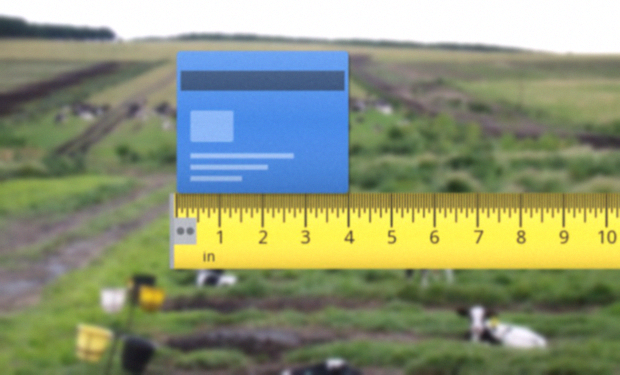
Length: value=4 unit=in
